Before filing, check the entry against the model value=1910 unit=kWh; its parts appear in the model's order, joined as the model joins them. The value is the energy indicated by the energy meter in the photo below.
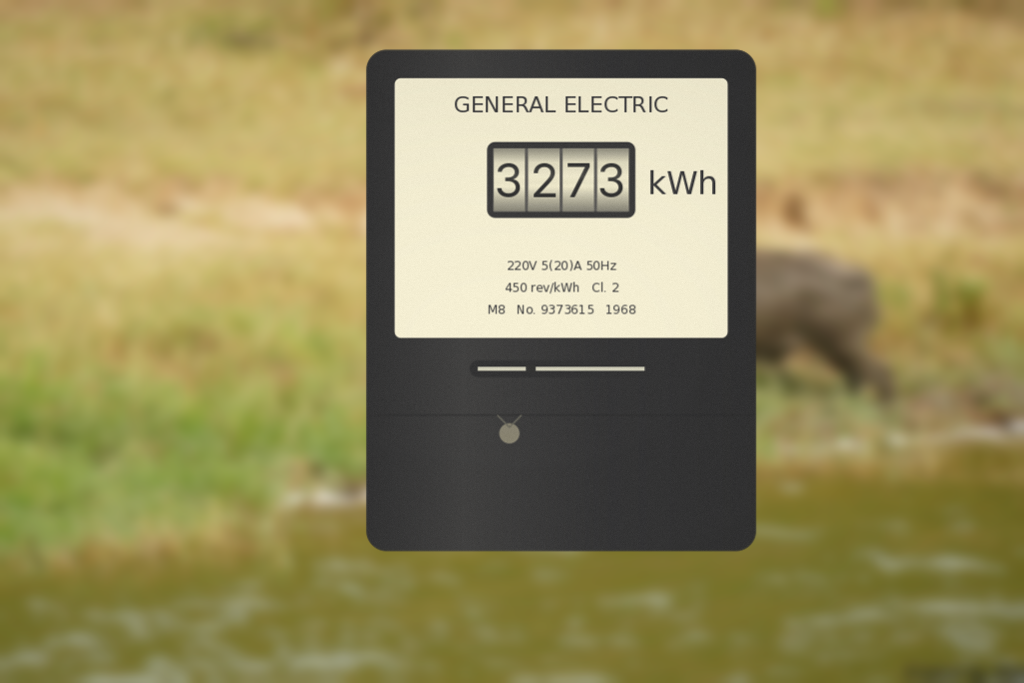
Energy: value=3273 unit=kWh
